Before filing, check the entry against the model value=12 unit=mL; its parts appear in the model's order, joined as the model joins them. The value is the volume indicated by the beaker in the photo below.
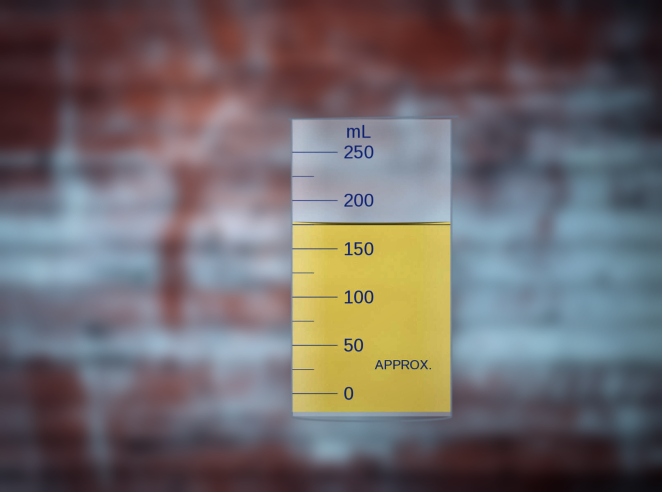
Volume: value=175 unit=mL
